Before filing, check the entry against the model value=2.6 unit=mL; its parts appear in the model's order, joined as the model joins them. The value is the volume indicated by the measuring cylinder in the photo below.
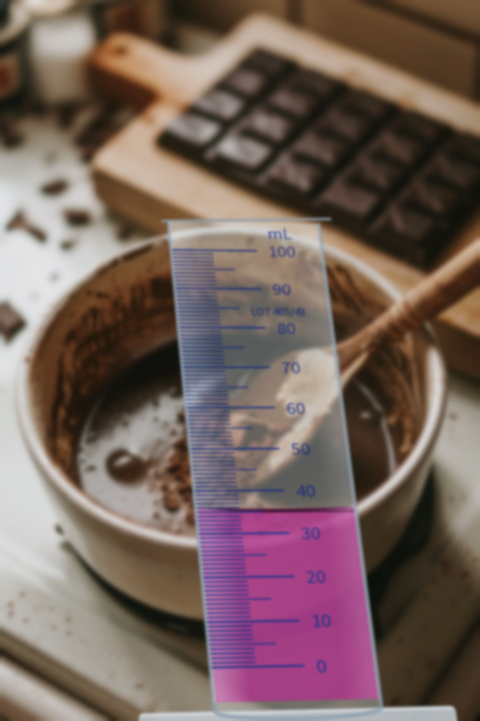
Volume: value=35 unit=mL
